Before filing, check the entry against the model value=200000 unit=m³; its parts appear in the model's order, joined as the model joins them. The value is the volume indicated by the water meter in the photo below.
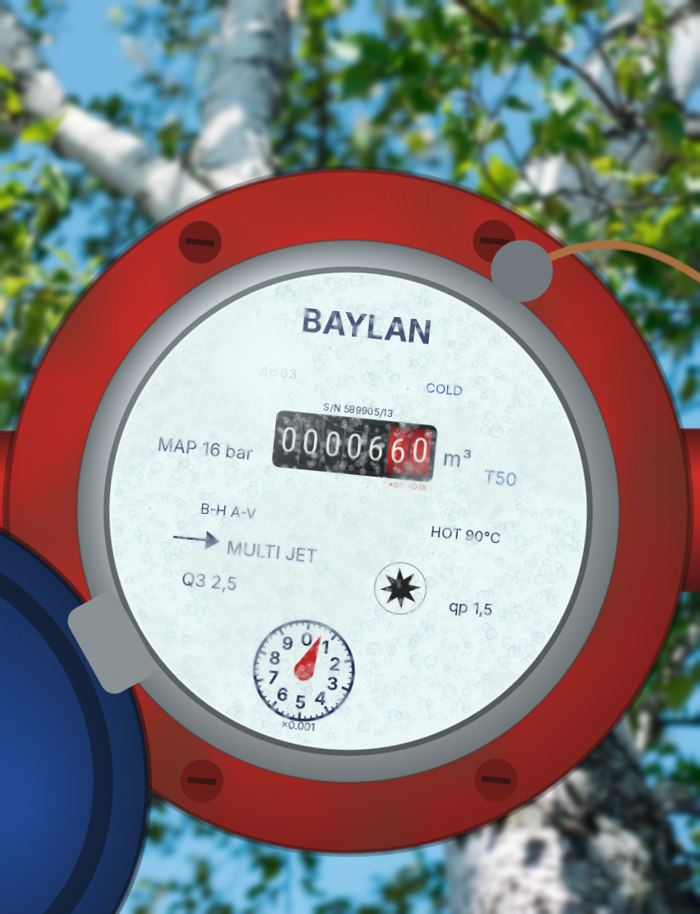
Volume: value=6.600 unit=m³
